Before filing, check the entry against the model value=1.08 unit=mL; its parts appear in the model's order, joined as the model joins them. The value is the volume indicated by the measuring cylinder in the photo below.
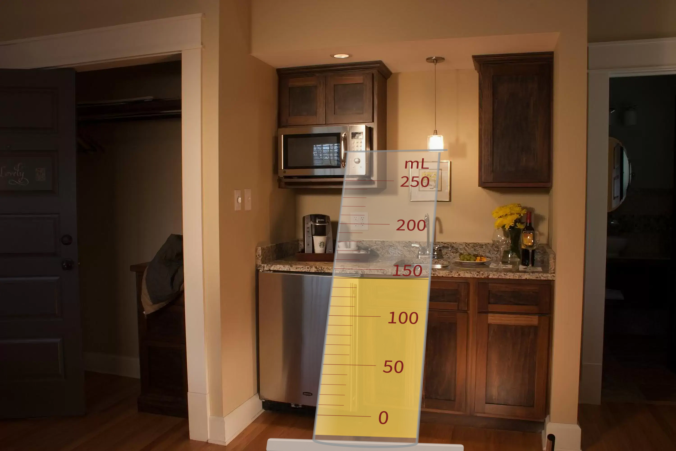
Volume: value=140 unit=mL
